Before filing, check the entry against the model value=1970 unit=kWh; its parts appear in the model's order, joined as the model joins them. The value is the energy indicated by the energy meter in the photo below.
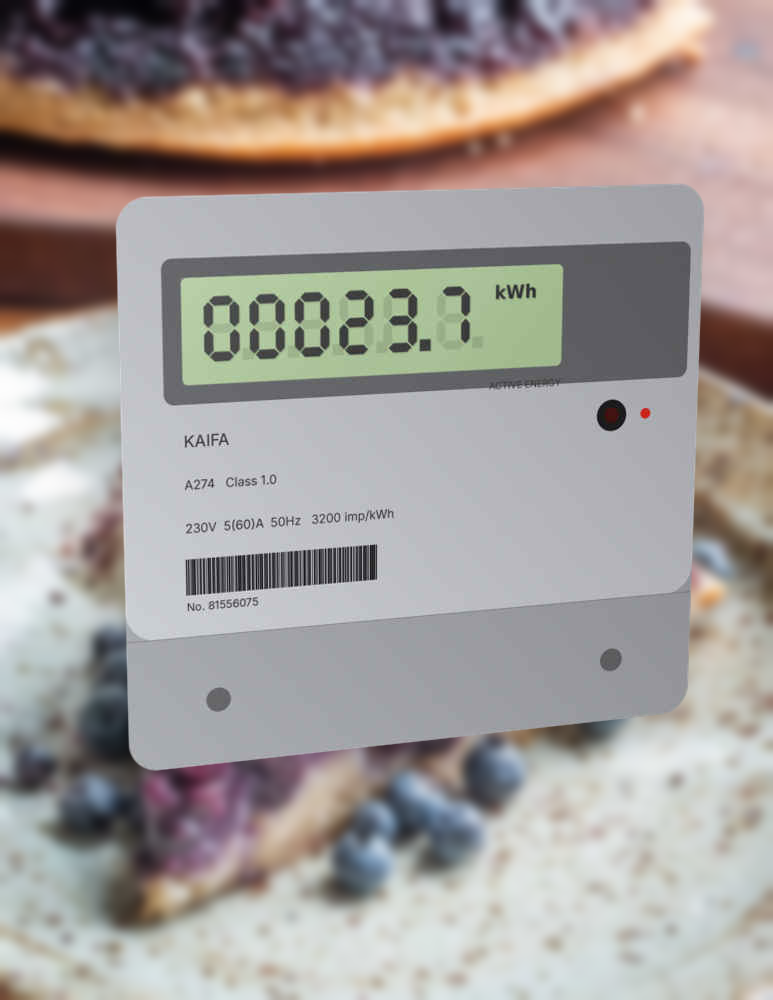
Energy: value=23.7 unit=kWh
